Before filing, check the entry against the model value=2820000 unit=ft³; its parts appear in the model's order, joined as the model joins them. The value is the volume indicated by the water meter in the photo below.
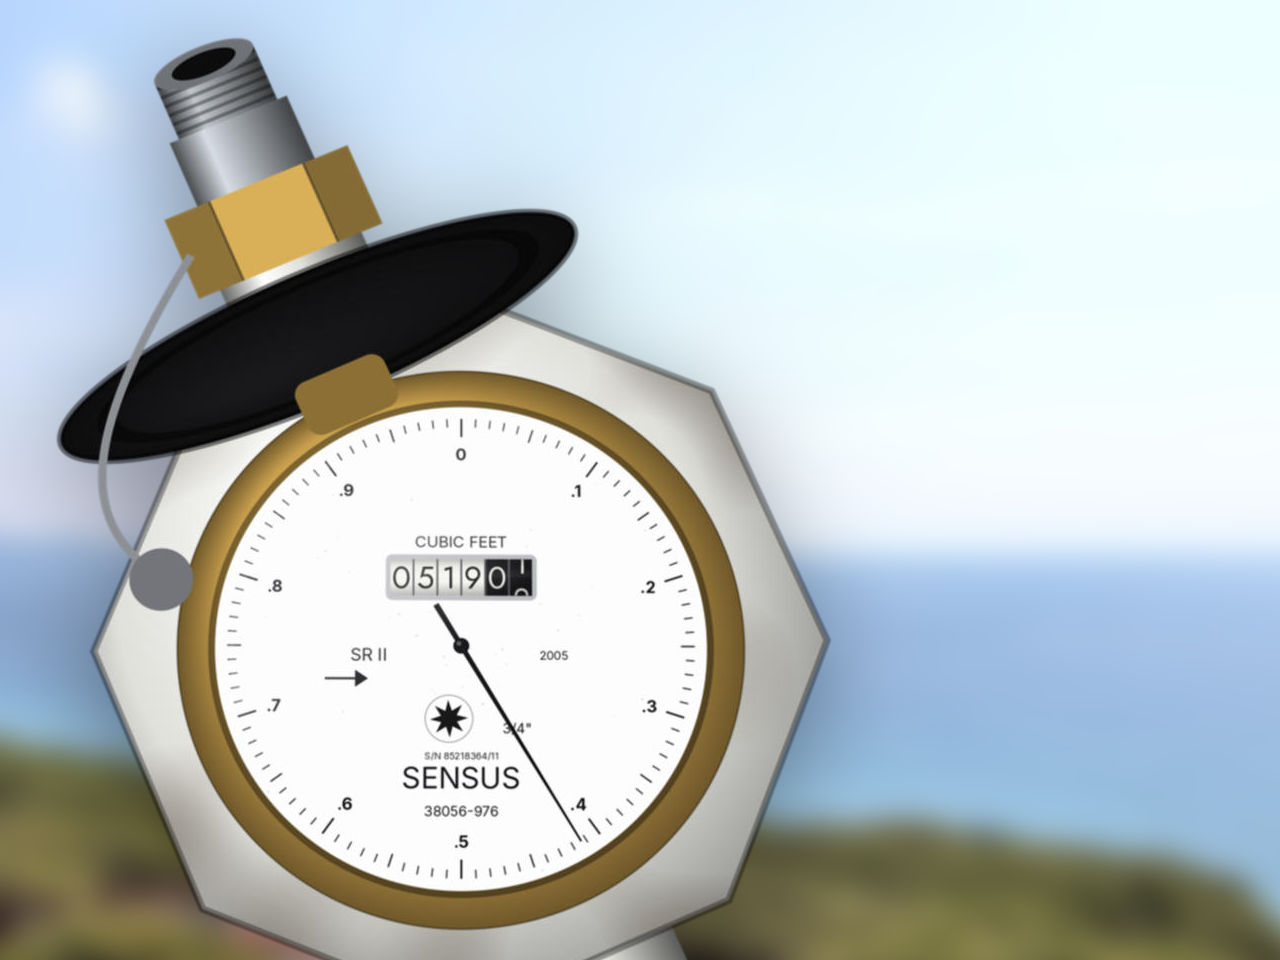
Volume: value=51901.41 unit=ft³
